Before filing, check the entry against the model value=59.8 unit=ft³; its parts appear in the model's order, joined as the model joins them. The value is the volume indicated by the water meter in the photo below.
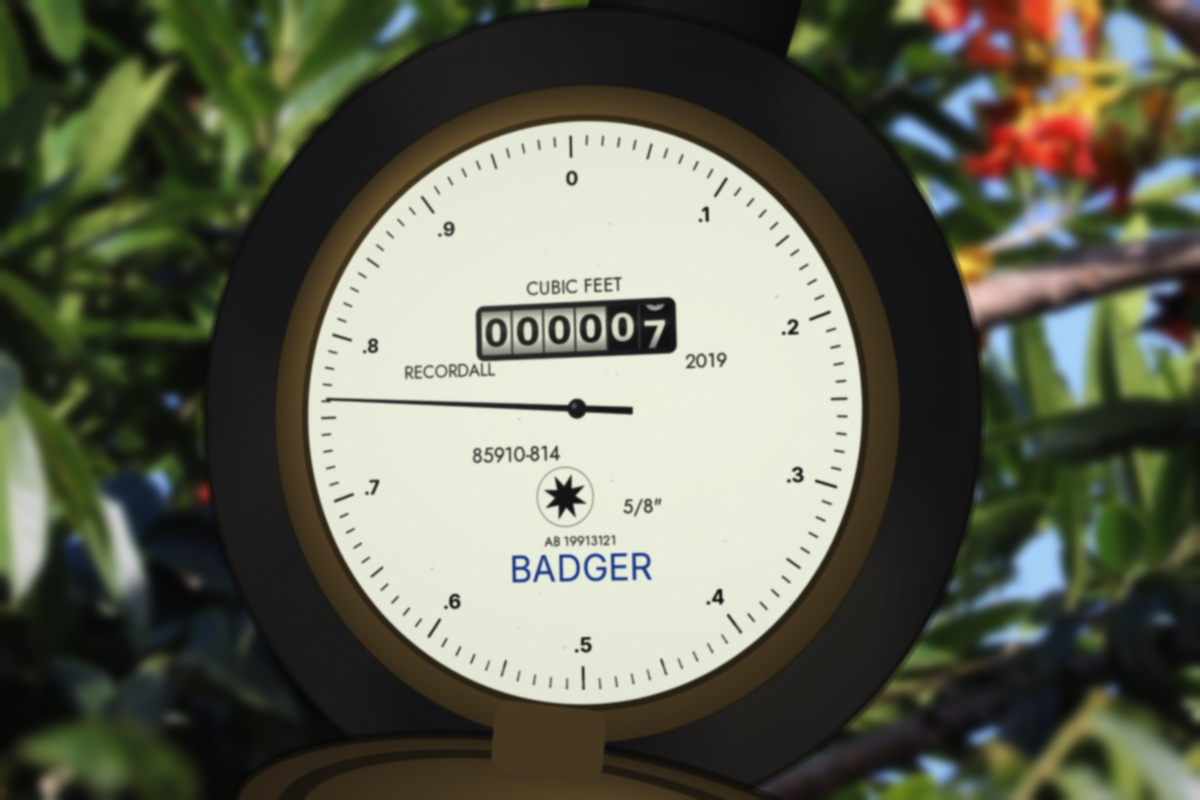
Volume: value=6.76 unit=ft³
